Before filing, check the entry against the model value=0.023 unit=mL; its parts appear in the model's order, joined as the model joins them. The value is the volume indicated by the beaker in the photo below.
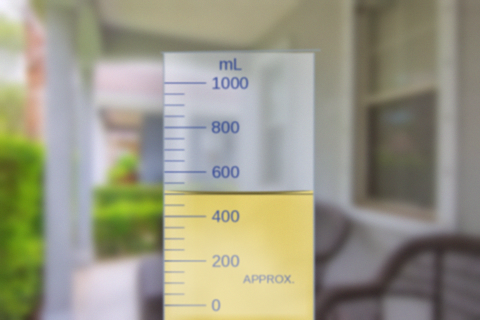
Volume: value=500 unit=mL
